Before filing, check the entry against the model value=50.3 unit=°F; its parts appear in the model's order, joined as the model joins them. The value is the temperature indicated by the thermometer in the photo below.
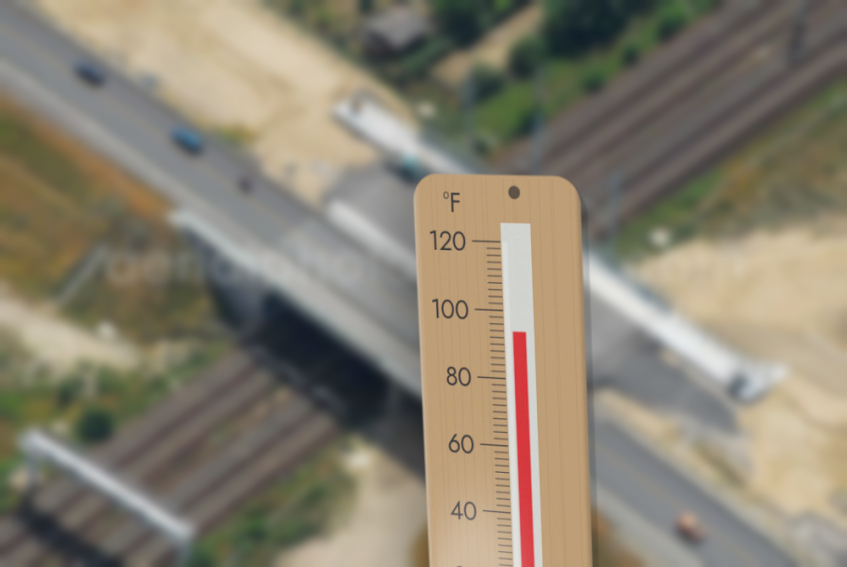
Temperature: value=94 unit=°F
